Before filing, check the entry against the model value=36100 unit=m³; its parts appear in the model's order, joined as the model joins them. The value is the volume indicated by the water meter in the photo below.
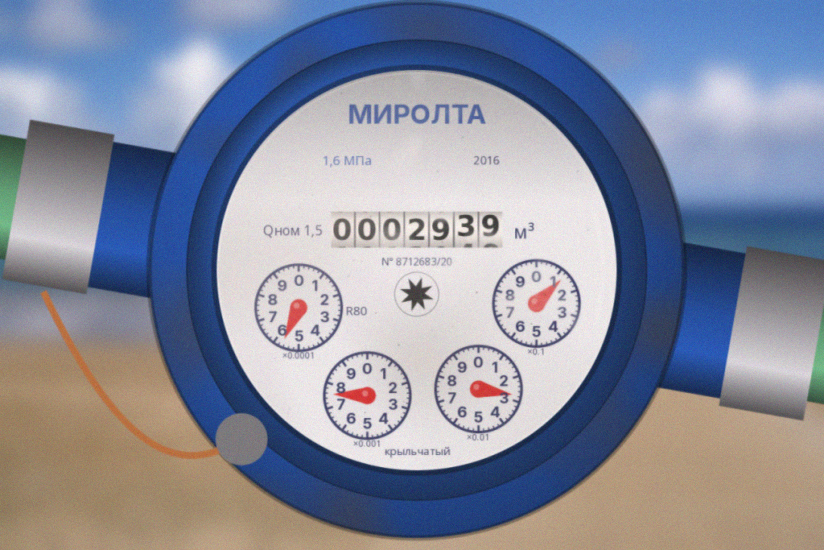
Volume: value=2939.1275 unit=m³
